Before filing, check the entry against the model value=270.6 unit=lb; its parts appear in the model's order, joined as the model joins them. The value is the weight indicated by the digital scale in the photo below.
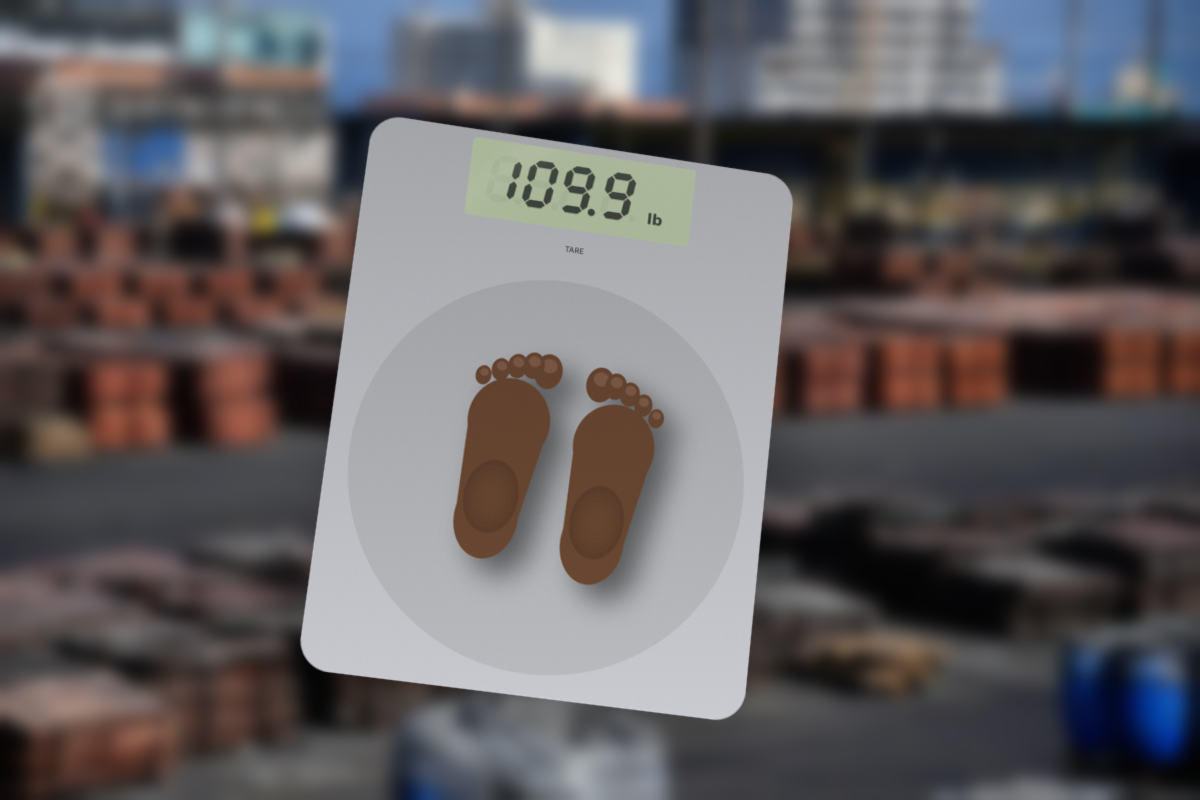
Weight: value=109.9 unit=lb
